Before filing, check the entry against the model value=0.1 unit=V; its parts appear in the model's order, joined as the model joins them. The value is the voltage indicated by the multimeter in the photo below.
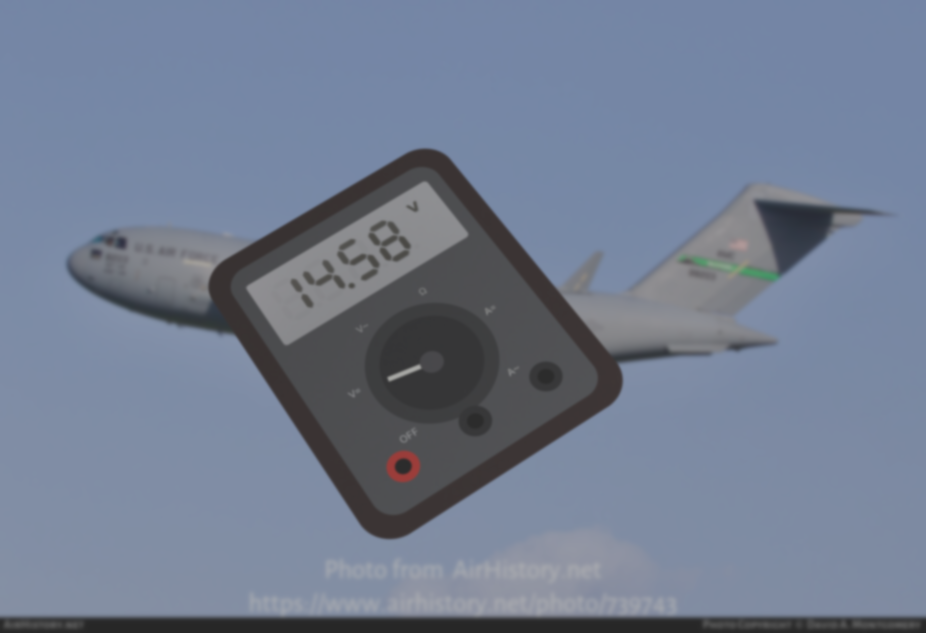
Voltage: value=14.58 unit=V
